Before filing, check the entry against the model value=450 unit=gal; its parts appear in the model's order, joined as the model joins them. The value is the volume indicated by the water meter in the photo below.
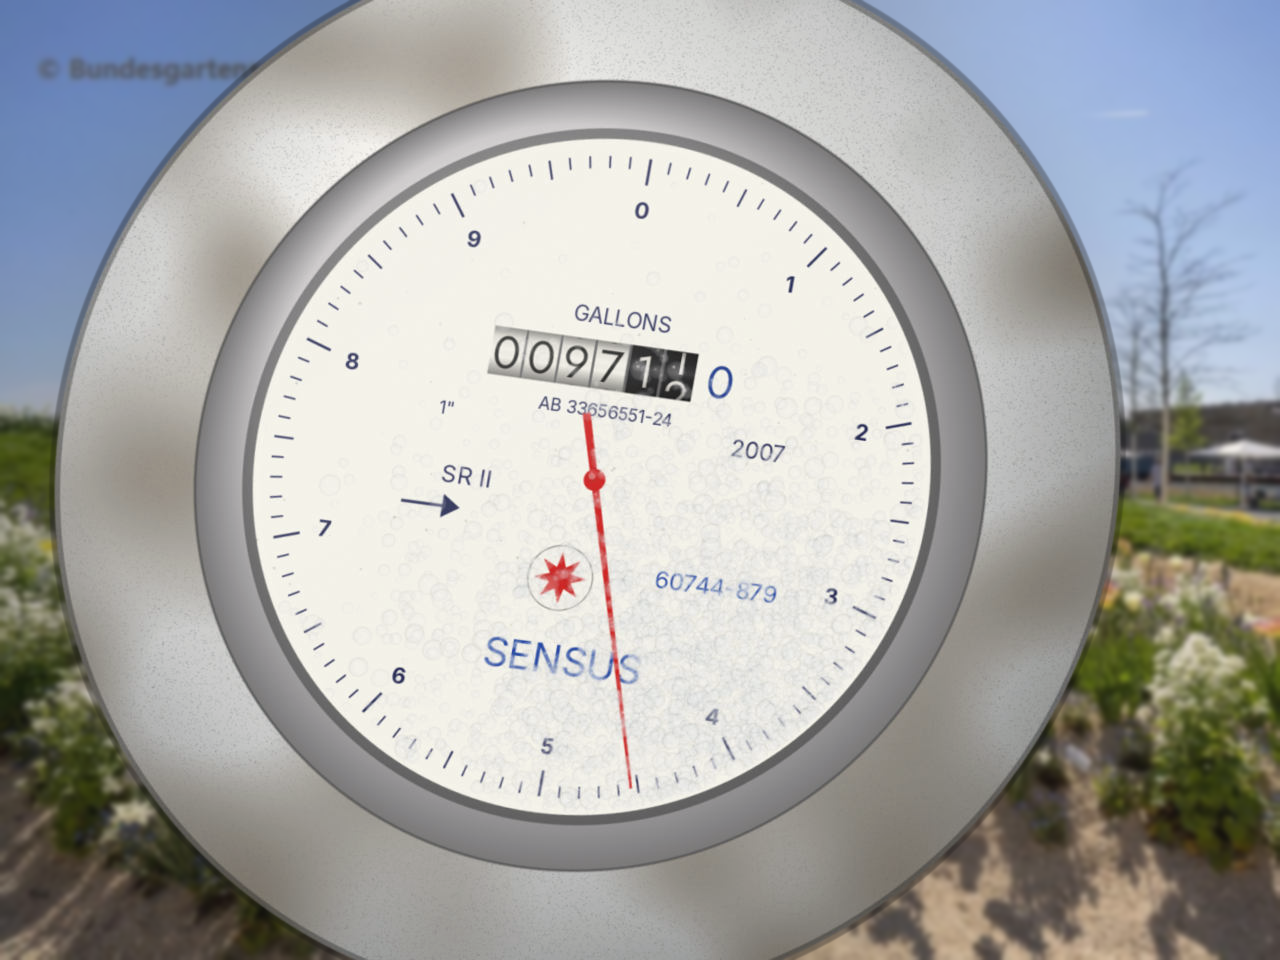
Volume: value=97114.5 unit=gal
